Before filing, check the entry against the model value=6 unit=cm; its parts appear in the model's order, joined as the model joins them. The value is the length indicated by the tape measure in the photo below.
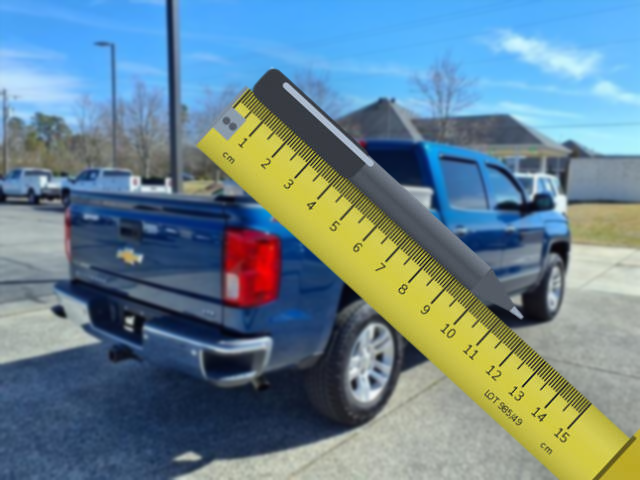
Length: value=11.5 unit=cm
